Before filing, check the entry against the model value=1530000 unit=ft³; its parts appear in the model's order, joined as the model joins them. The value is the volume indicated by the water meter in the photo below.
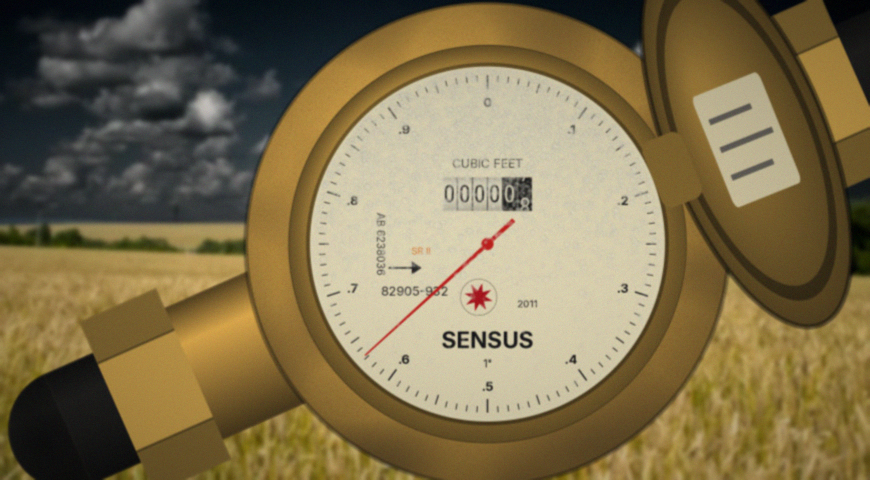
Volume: value=7.63 unit=ft³
